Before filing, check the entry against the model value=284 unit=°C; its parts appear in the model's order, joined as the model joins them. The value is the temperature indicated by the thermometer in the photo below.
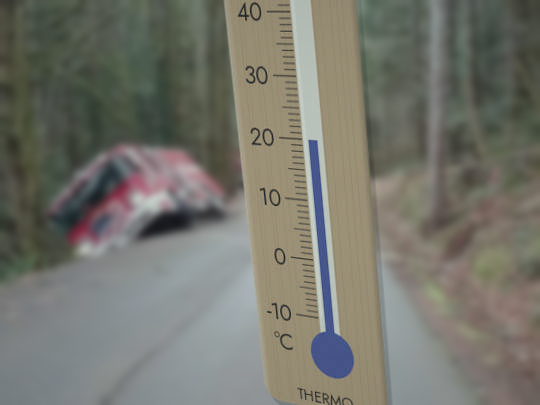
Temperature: value=20 unit=°C
